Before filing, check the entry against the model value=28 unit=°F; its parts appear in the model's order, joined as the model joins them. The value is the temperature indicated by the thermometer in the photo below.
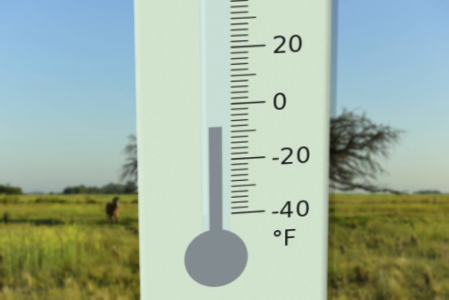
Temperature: value=-8 unit=°F
